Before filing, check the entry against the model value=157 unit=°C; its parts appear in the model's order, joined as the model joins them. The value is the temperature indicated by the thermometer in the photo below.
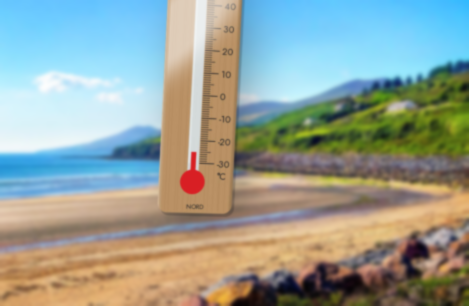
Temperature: value=-25 unit=°C
